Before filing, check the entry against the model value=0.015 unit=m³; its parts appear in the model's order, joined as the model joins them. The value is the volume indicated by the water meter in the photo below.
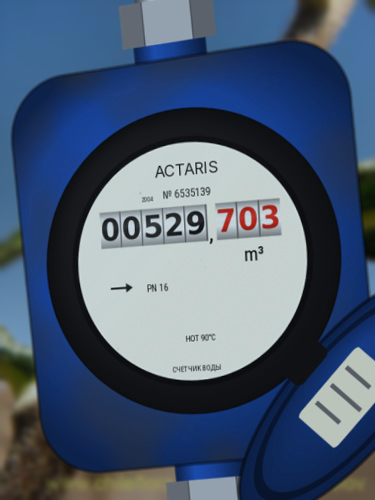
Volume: value=529.703 unit=m³
